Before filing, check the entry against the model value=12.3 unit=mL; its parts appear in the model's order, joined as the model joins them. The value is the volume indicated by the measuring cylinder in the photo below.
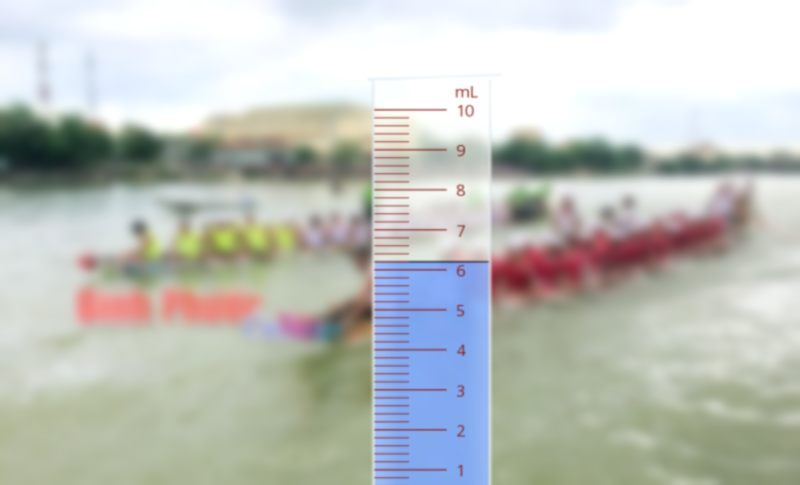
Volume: value=6.2 unit=mL
